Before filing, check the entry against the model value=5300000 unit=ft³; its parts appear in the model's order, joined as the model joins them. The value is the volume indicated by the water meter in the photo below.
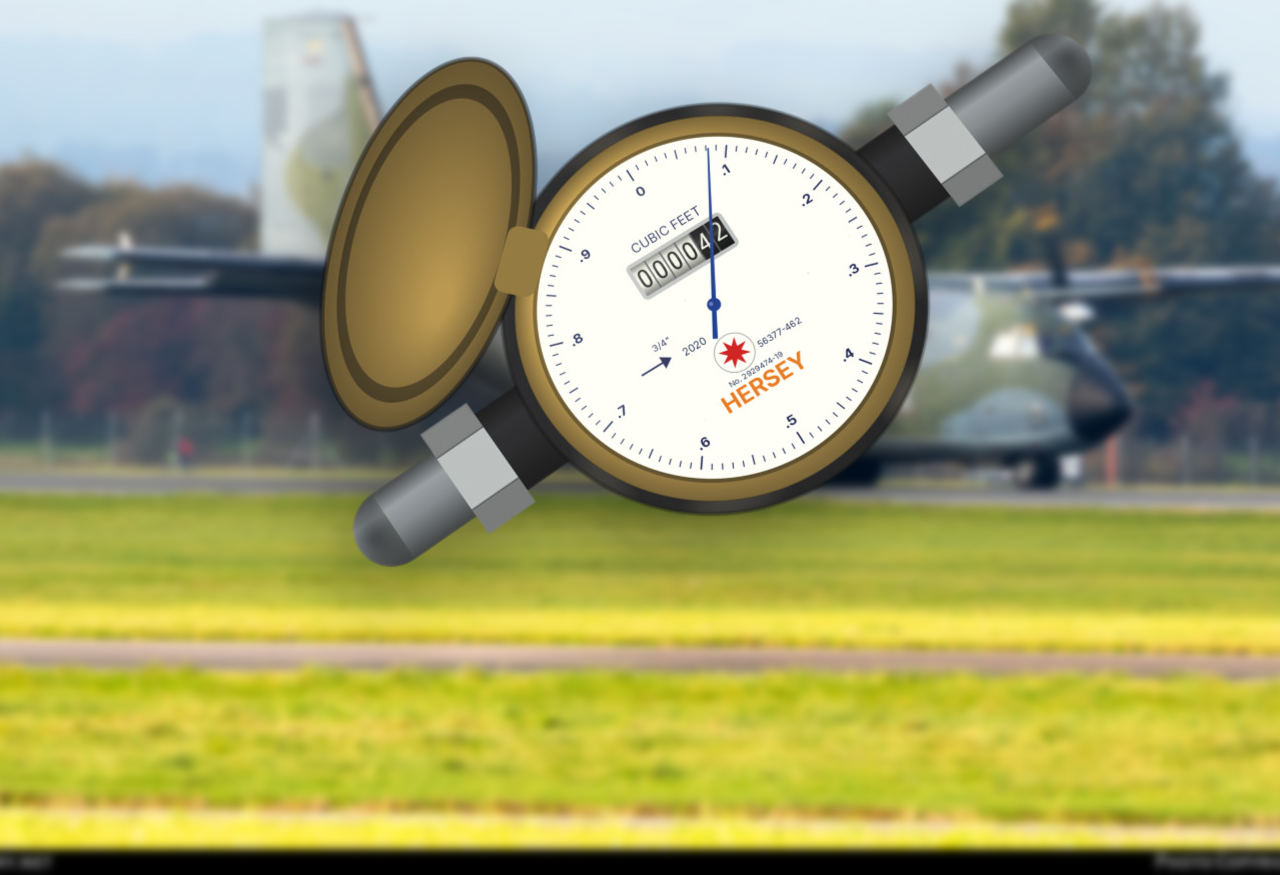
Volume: value=42.08 unit=ft³
